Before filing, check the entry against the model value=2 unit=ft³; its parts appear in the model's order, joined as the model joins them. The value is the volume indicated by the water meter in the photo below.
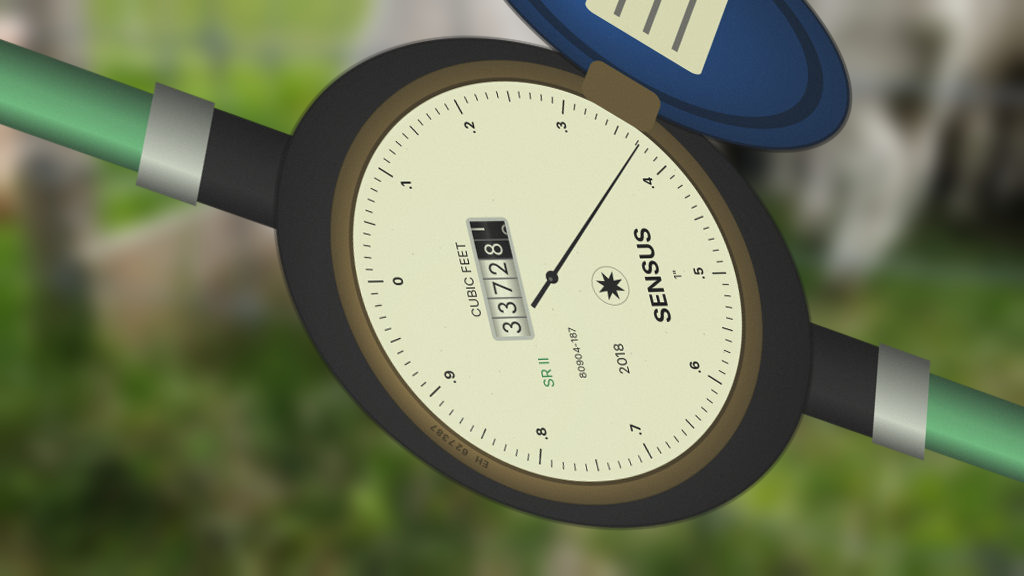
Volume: value=337281.37 unit=ft³
